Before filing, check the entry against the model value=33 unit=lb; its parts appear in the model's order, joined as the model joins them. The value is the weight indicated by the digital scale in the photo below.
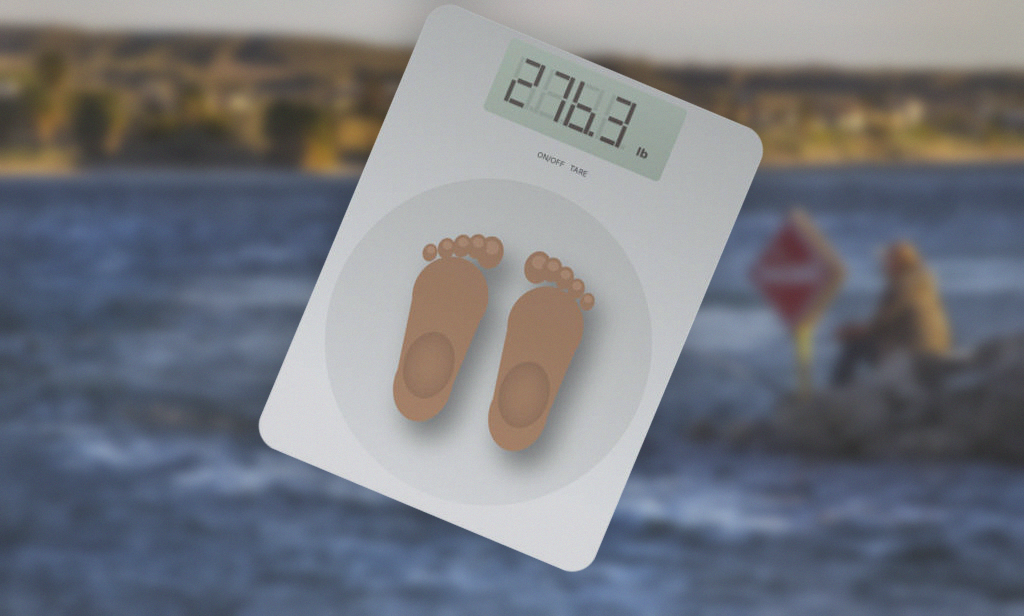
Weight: value=276.3 unit=lb
